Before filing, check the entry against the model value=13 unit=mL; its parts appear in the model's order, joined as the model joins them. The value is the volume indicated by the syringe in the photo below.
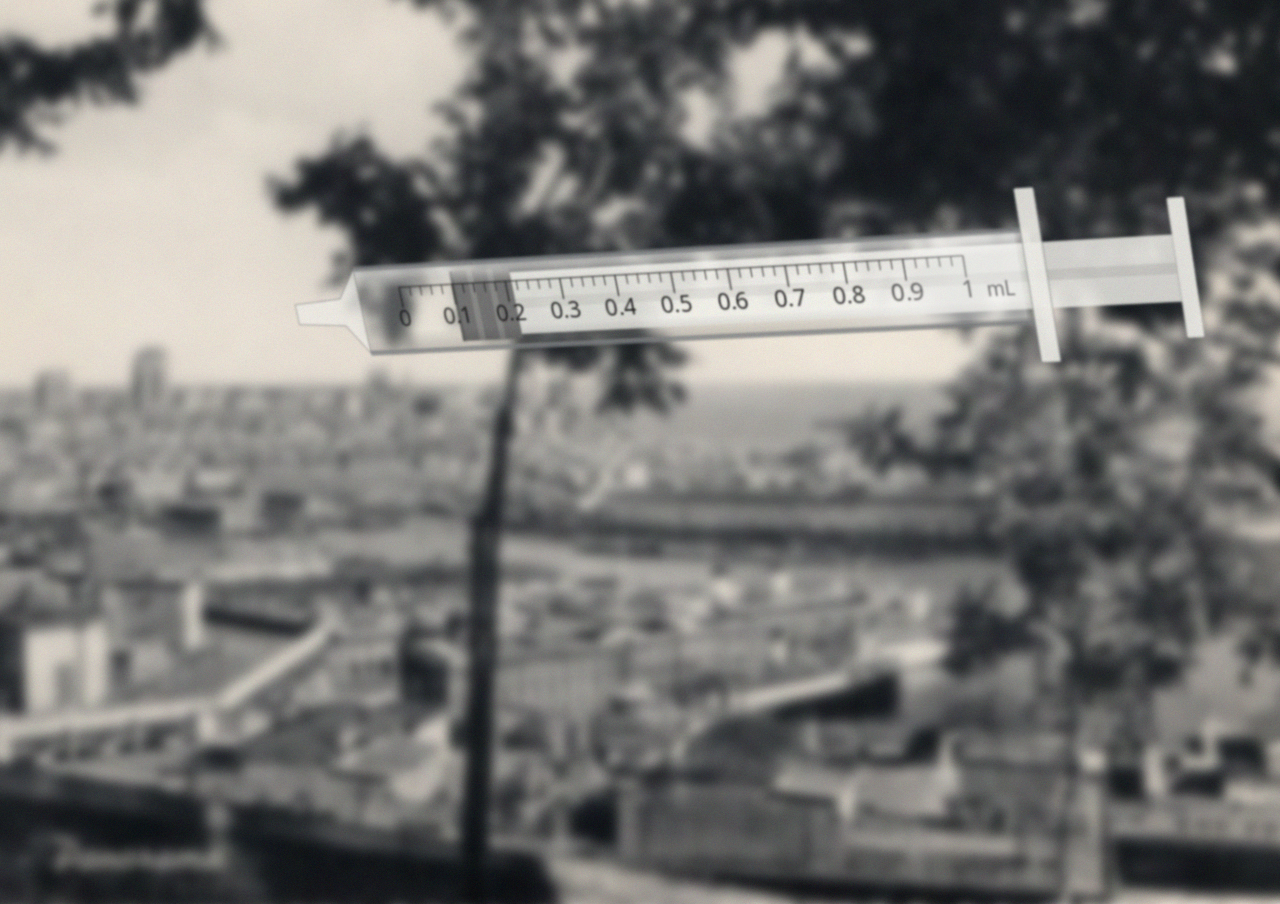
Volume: value=0.1 unit=mL
